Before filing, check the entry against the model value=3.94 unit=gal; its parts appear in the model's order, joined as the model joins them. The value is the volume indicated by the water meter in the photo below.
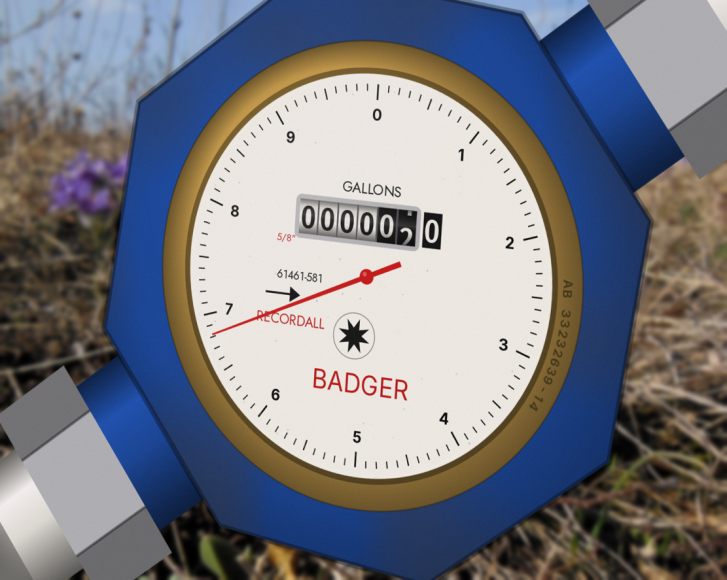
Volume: value=16.8 unit=gal
